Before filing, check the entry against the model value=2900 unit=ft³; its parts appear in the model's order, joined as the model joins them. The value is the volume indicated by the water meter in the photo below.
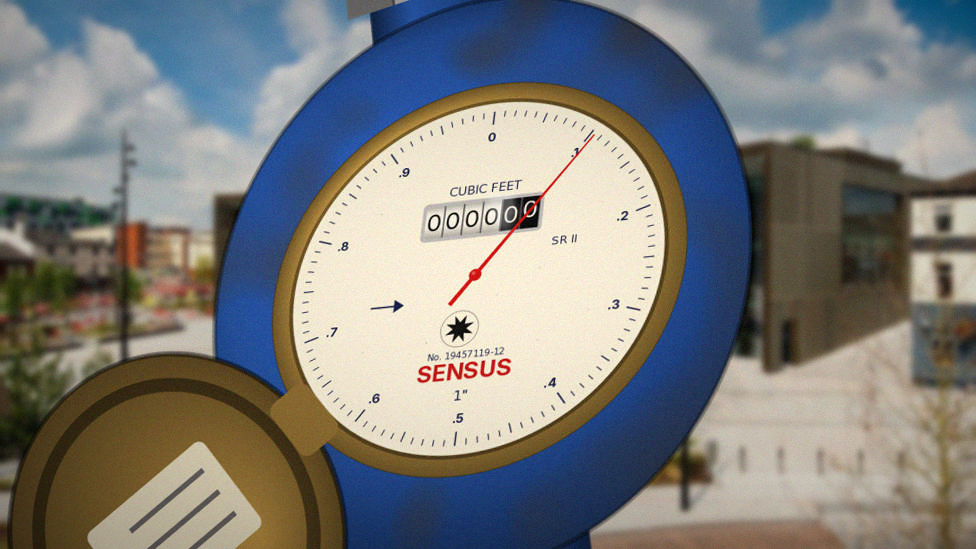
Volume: value=0.10 unit=ft³
